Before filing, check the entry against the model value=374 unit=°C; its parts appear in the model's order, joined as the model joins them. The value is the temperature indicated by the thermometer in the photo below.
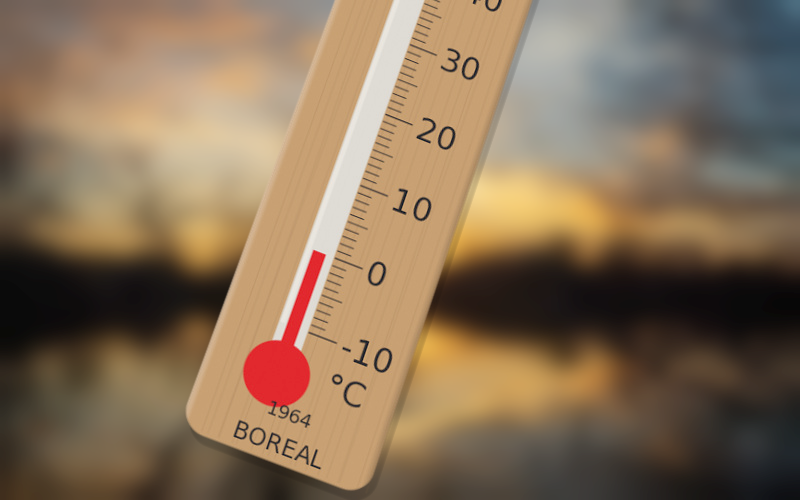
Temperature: value=0 unit=°C
